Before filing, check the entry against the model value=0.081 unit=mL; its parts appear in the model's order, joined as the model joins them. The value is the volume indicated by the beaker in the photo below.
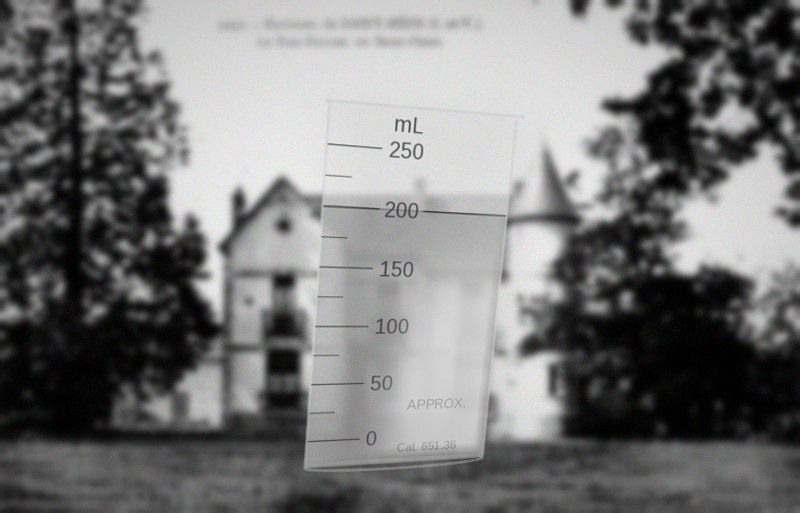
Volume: value=200 unit=mL
